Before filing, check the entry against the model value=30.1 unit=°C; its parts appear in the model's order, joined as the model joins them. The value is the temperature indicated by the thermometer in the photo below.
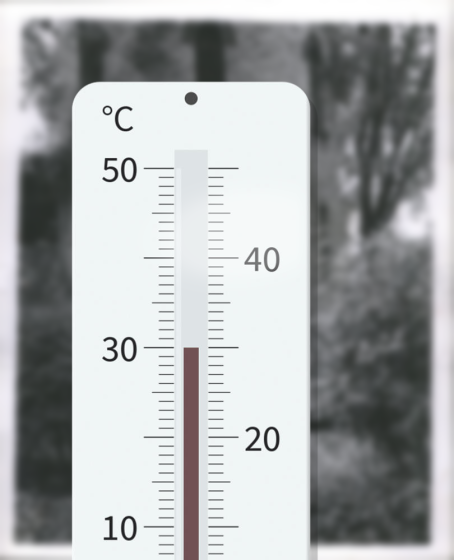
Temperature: value=30 unit=°C
